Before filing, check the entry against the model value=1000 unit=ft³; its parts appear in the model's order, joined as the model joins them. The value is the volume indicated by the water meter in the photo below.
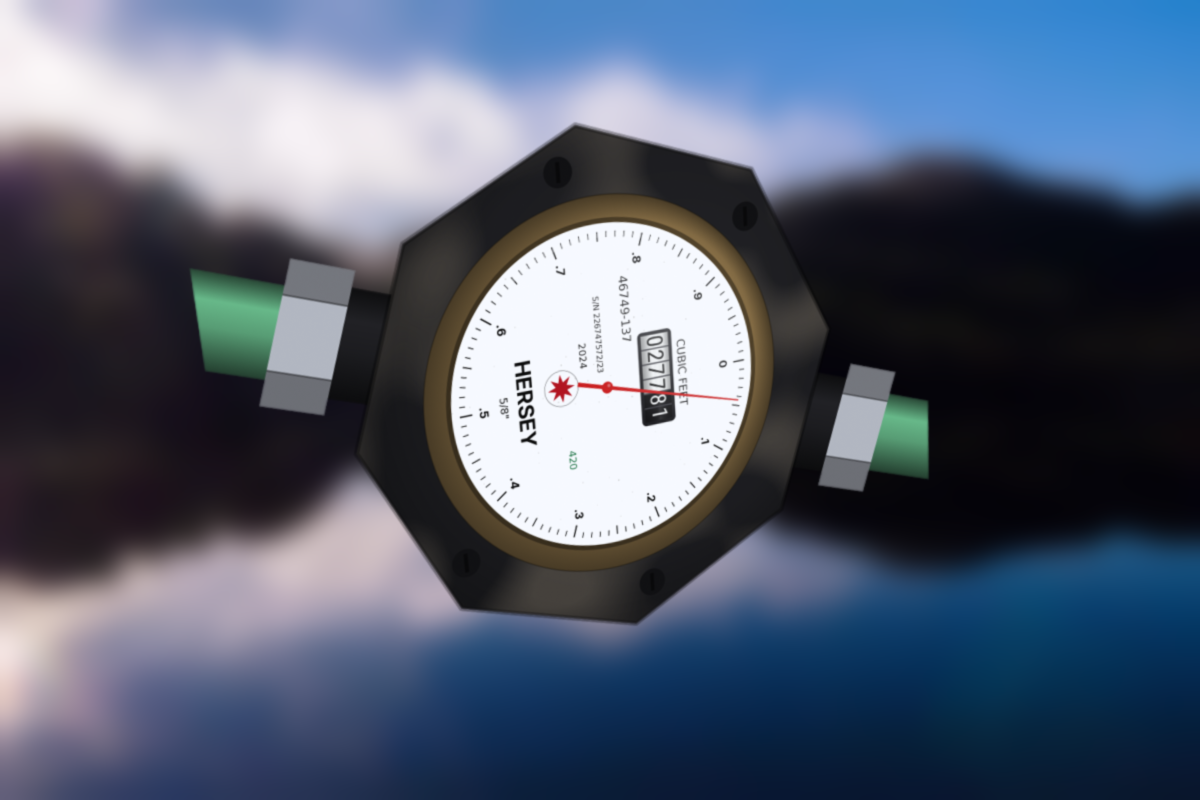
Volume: value=27781.04 unit=ft³
